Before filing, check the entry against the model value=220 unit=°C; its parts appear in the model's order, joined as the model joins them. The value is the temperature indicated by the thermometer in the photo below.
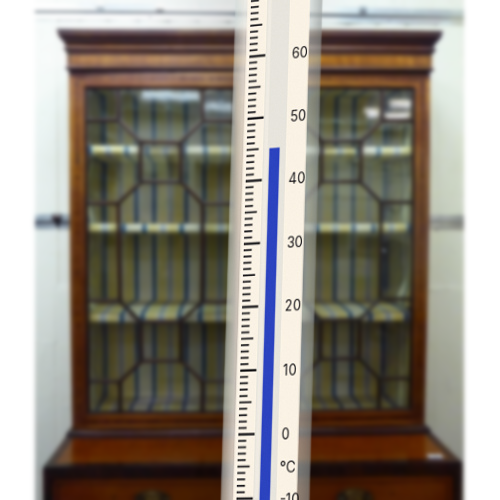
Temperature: value=45 unit=°C
